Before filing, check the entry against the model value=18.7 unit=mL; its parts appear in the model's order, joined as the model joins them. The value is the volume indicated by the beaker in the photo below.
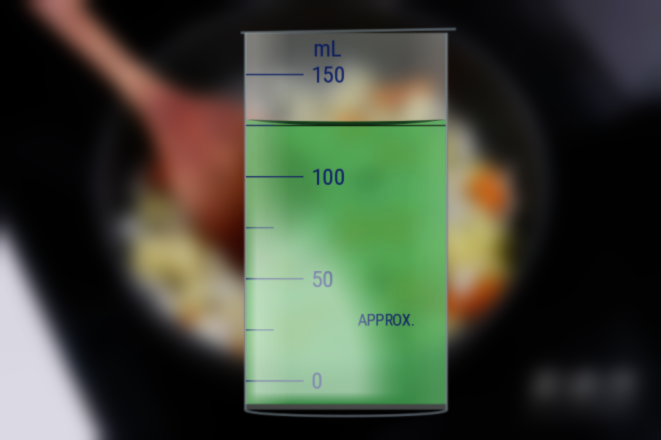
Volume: value=125 unit=mL
